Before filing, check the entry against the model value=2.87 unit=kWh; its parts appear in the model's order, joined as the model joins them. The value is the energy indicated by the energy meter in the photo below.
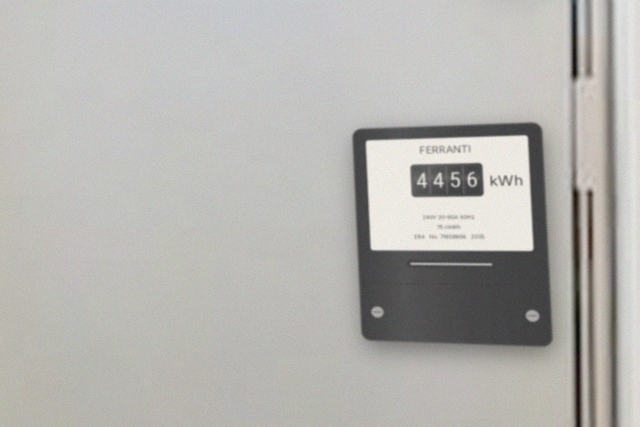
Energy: value=4456 unit=kWh
